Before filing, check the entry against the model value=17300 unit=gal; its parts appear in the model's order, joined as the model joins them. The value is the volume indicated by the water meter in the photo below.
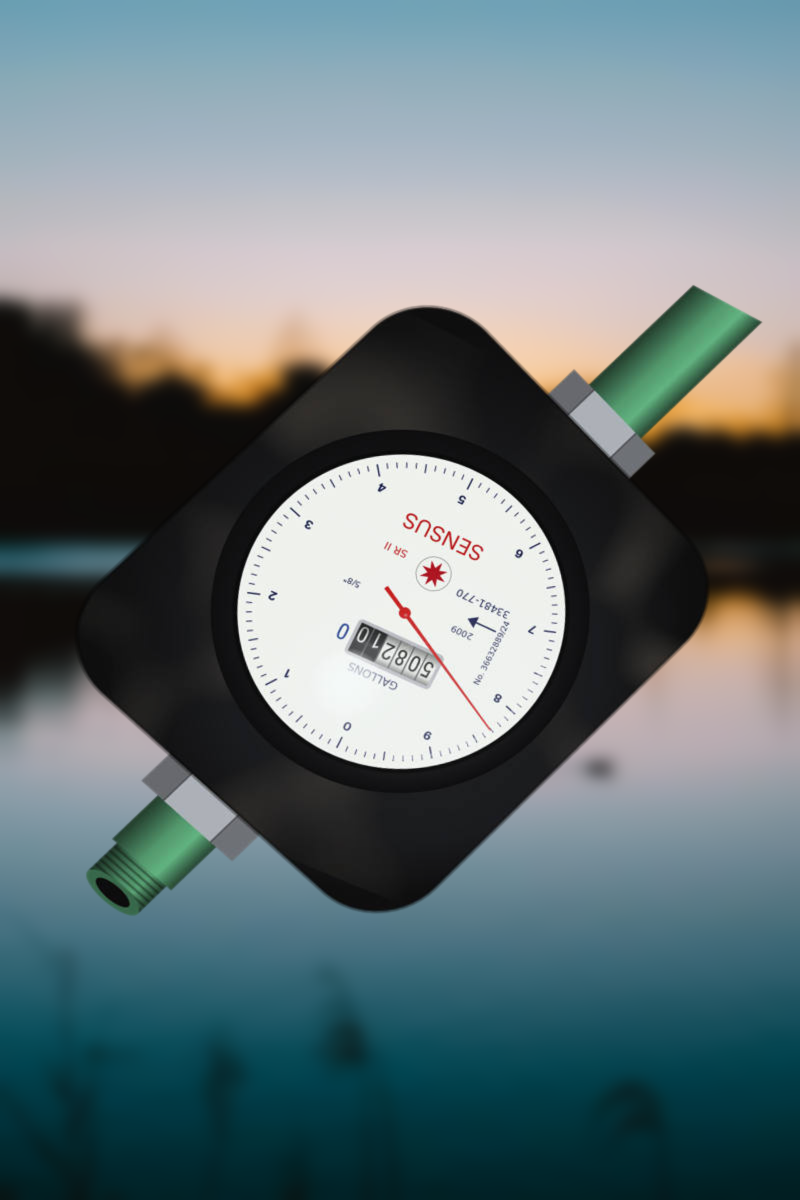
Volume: value=5082098.3 unit=gal
